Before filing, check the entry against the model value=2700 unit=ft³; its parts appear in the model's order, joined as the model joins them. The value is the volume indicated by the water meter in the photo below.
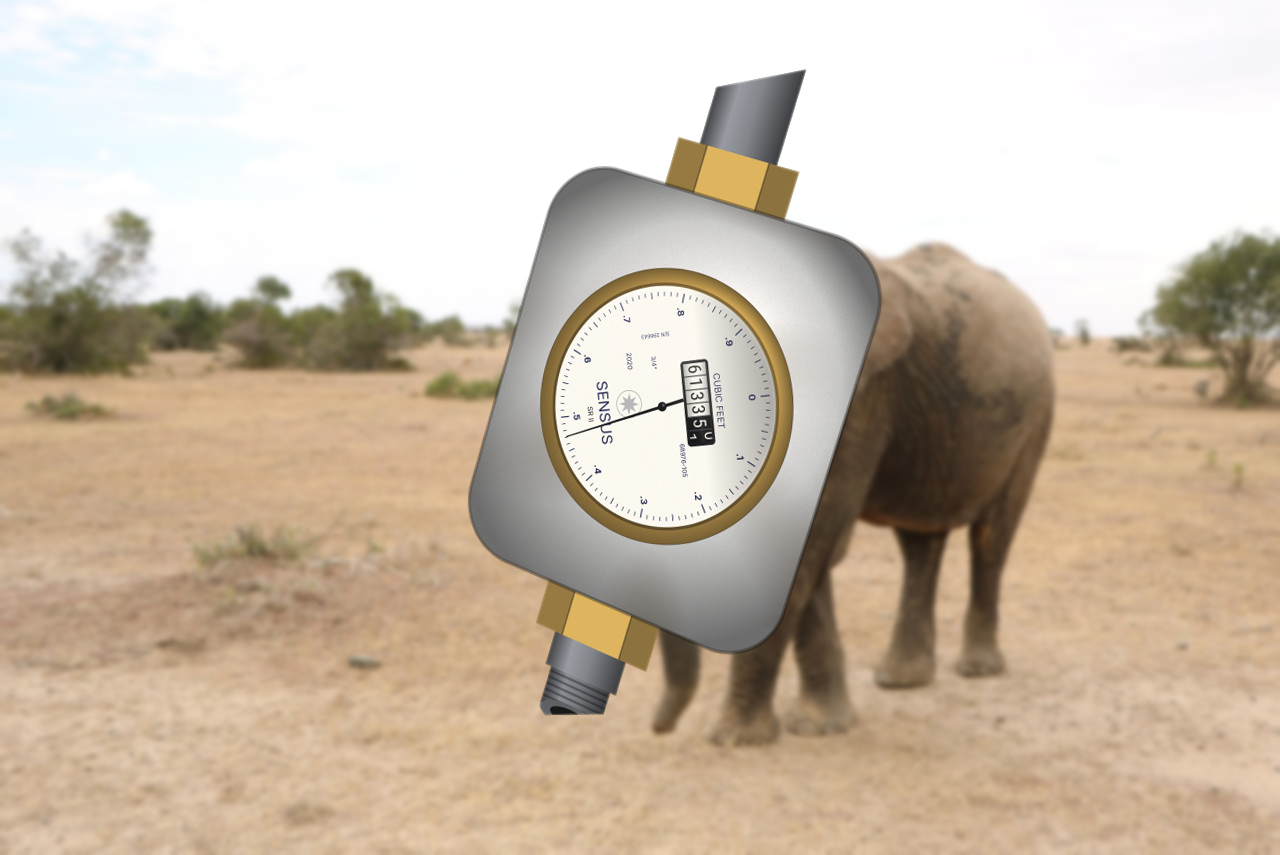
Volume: value=613350.47 unit=ft³
